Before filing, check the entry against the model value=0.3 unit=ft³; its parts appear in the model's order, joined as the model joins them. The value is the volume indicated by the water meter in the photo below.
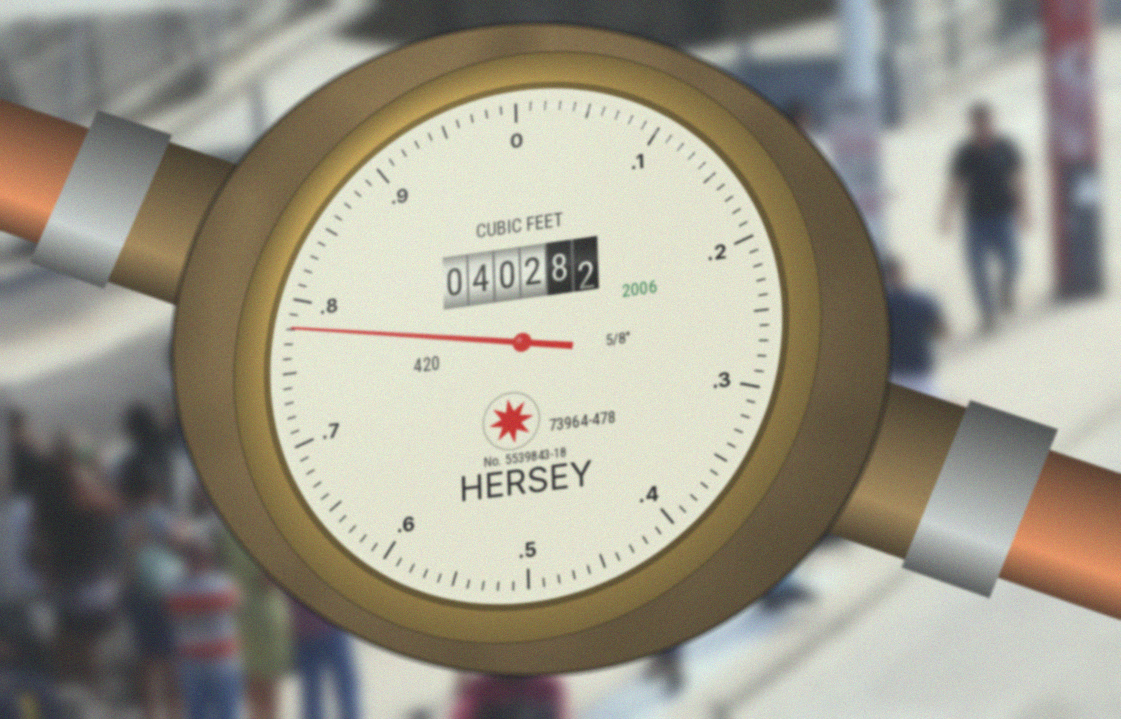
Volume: value=40281.78 unit=ft³
